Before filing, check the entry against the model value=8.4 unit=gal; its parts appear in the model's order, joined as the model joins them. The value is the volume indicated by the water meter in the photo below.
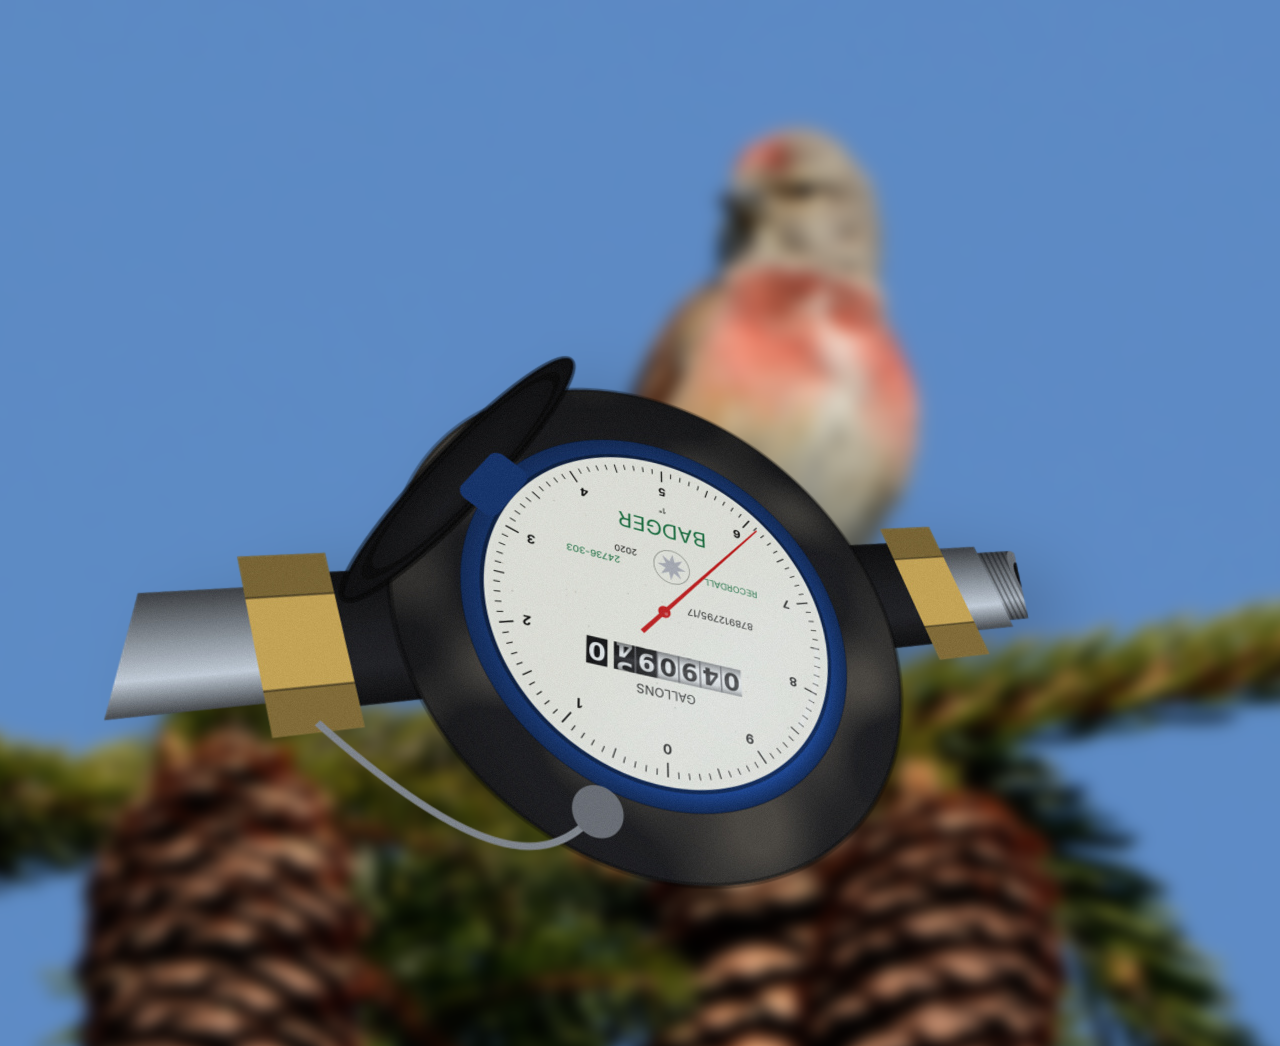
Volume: value=490936.1 unit=gal
